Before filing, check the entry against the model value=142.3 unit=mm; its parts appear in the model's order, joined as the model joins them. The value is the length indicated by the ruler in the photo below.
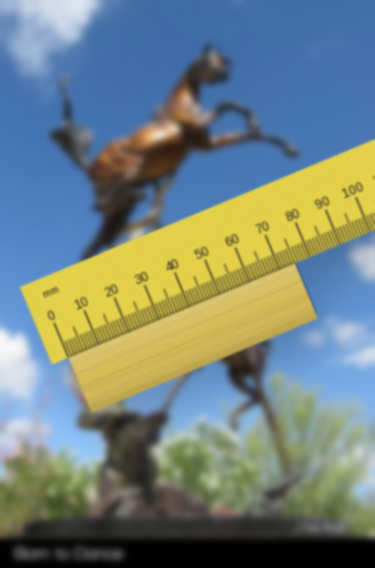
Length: value=75 unit=mm
